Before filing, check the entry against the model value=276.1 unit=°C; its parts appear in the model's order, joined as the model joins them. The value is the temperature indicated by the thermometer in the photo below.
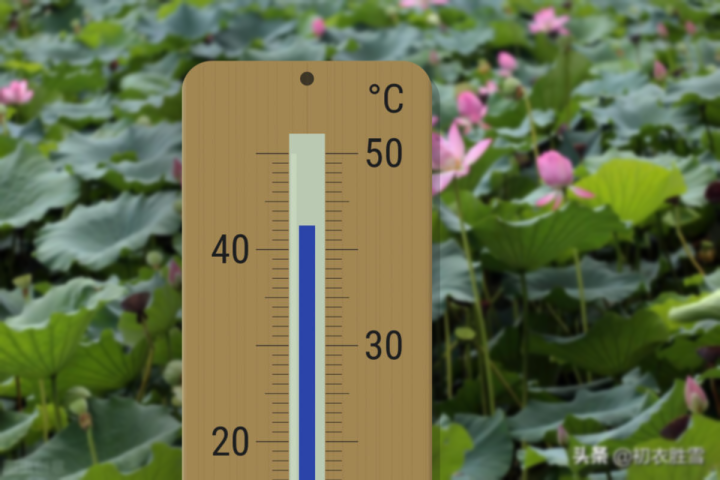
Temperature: value=42.5 unit=°C
